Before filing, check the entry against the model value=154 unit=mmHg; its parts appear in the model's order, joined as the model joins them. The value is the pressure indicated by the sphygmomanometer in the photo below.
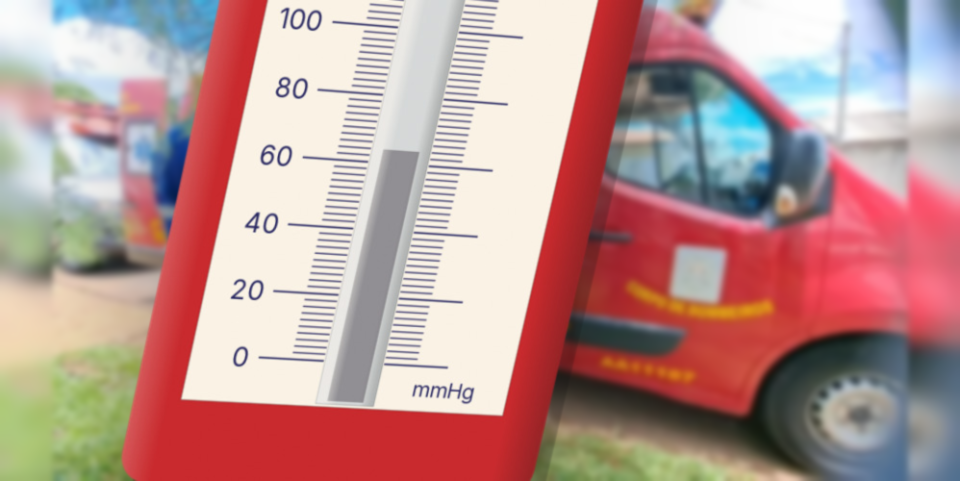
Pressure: value=64 unit=mmHg
